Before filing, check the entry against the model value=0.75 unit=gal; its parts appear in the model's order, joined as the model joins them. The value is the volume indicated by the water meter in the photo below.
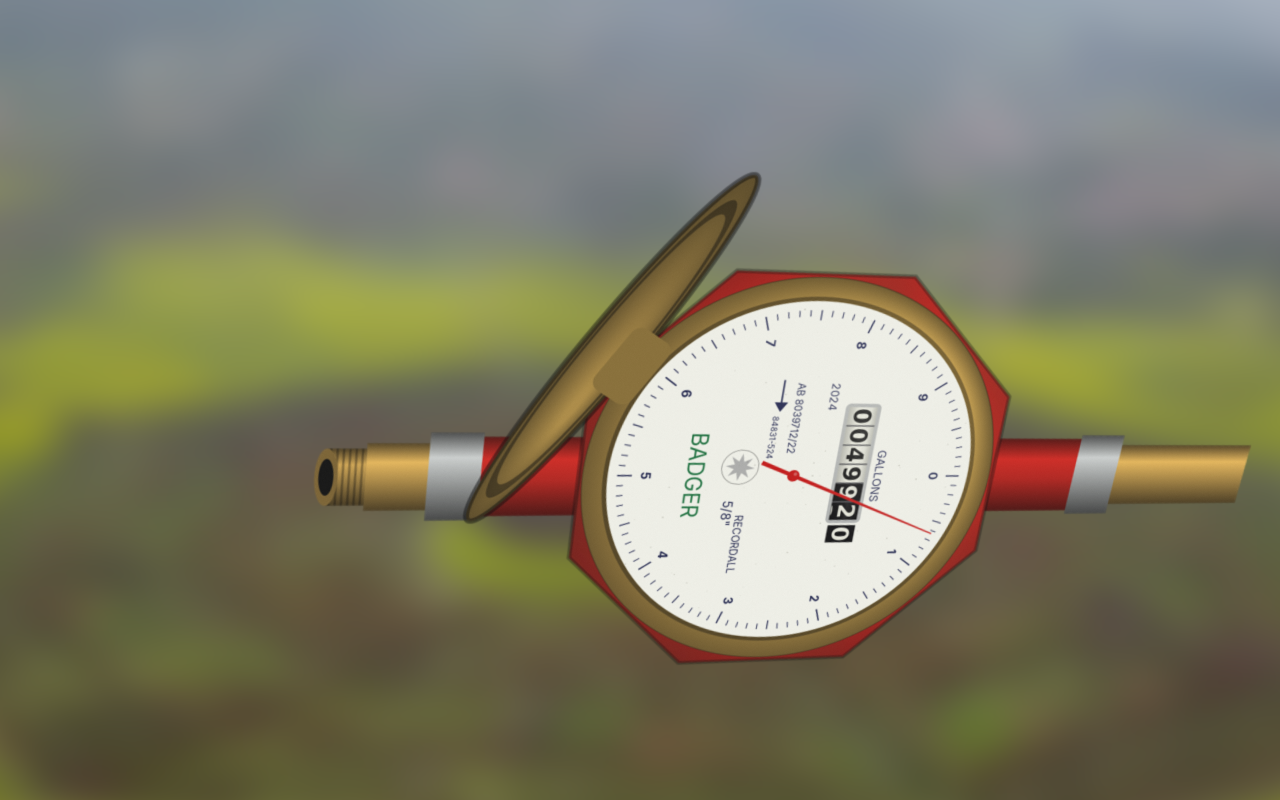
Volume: value=49920.6 unit=gal
